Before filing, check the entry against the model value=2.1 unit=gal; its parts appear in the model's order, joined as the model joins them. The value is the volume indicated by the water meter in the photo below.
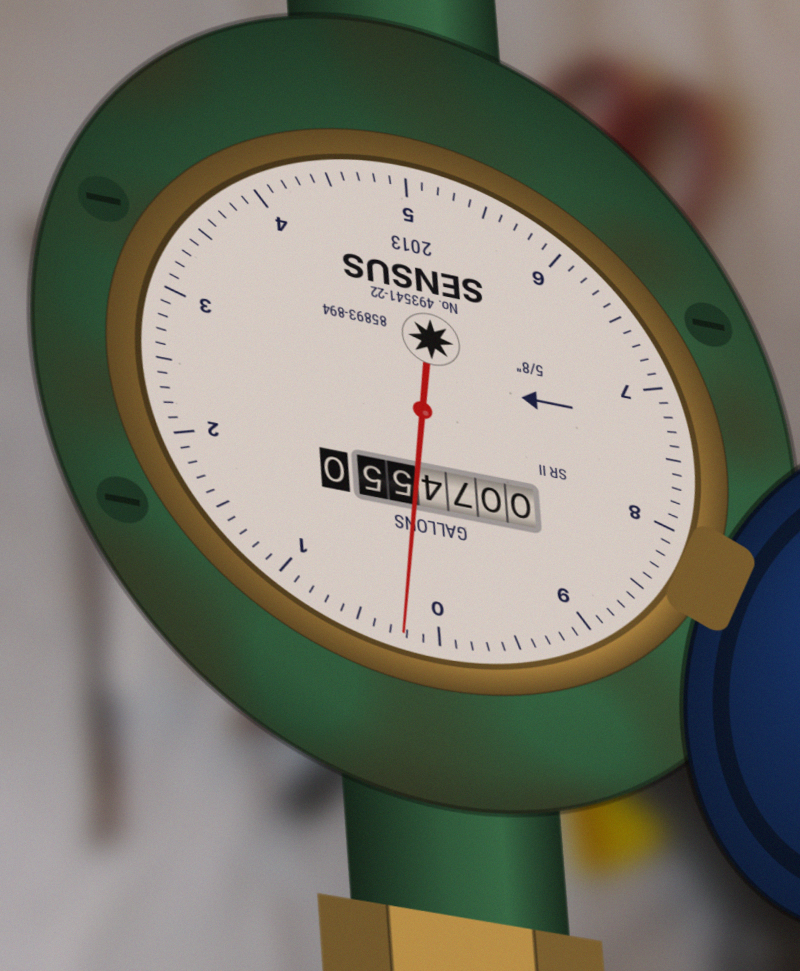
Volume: value=74550.2 unit=gal
